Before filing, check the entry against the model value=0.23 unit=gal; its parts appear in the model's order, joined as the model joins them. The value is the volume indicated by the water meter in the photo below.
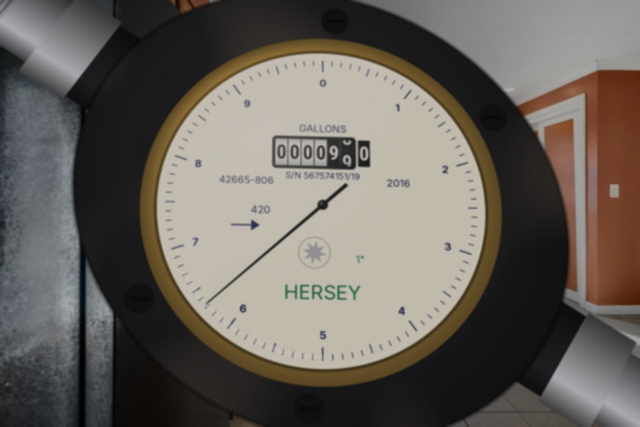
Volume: value=986.3 unit=gal
